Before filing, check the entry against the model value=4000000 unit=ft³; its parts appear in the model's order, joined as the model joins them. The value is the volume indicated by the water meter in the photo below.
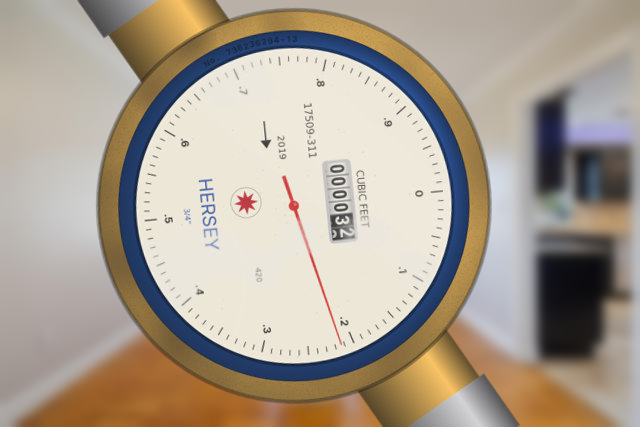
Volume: value=32.21 unit=ft³
